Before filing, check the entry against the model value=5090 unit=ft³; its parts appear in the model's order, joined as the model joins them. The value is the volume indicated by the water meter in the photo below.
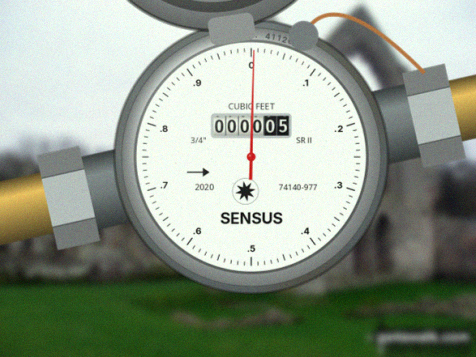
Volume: value=5.00 unit=ft³
